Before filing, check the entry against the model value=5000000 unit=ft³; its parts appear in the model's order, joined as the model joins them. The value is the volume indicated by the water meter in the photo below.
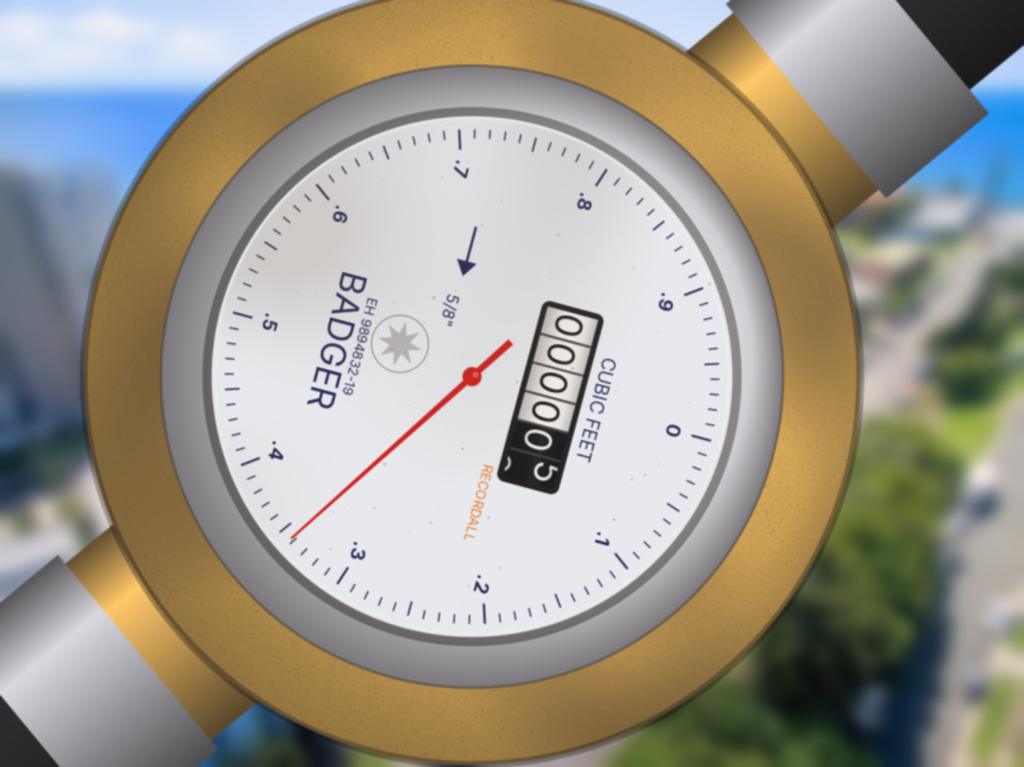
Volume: value=5.34 unit=ft³
